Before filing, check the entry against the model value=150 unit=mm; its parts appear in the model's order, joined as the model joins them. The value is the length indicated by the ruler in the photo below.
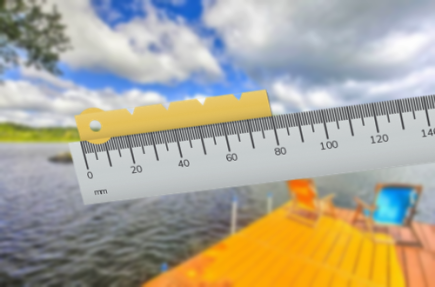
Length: value=80 unit=mm
